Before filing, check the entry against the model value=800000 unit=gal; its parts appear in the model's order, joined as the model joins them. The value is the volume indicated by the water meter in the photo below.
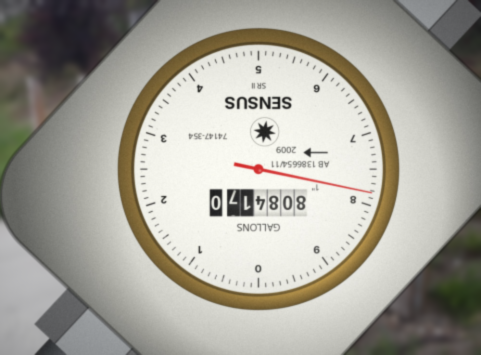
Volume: value=8084167.8 unit=gal
